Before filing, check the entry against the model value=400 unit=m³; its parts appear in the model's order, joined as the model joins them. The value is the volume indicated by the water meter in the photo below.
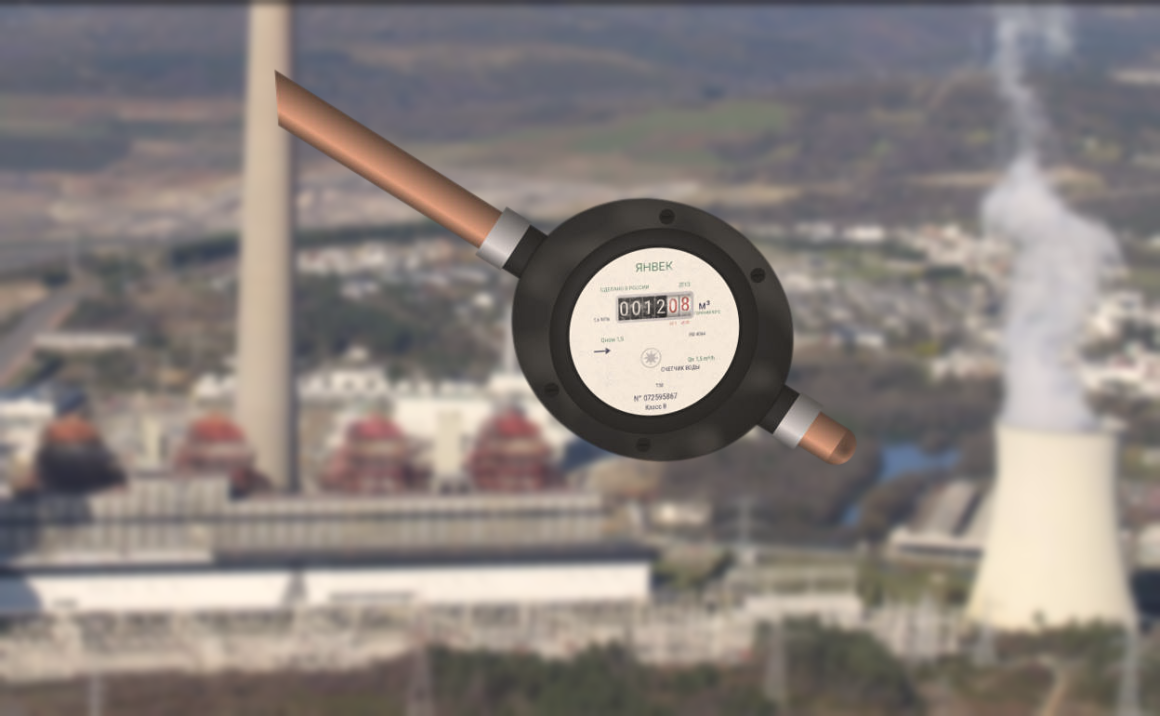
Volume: value=12.08 unit=m³
